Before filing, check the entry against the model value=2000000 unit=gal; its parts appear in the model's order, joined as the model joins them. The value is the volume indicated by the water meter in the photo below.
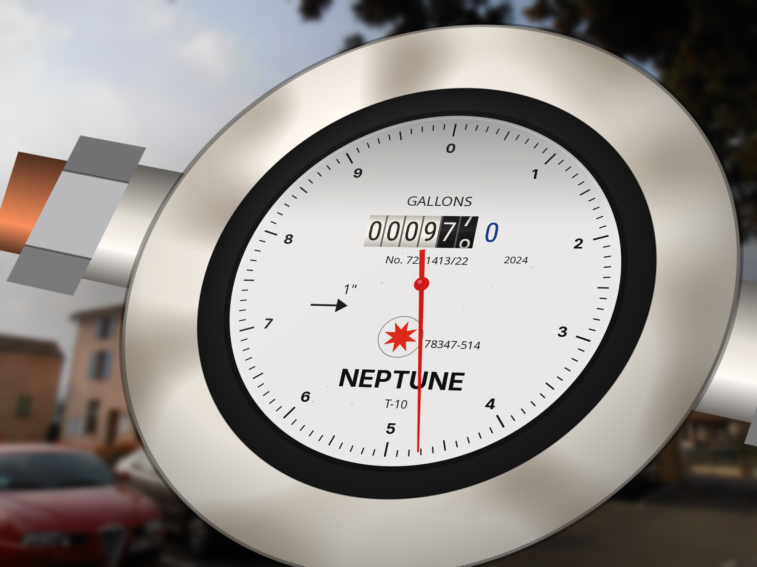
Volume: value=9774.7 unit=gal
